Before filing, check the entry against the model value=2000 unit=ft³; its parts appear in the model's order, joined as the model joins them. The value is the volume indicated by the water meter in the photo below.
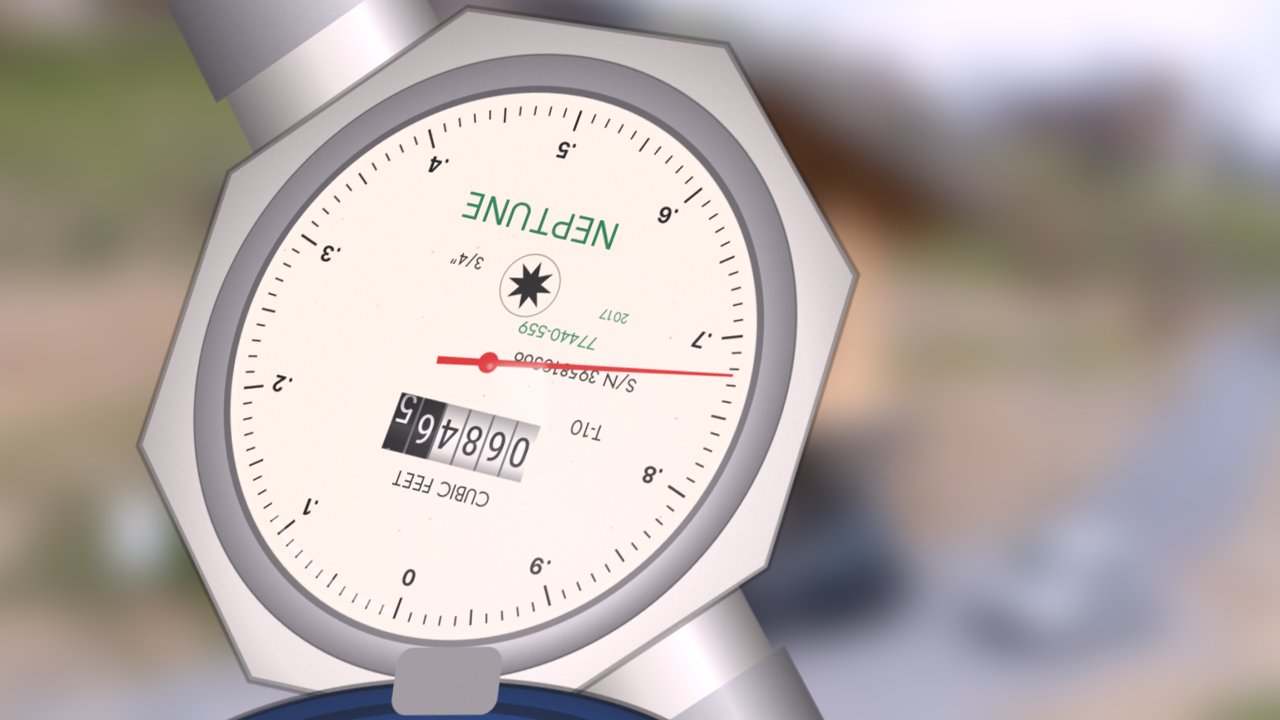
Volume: value=68464.72 unit=ft³
